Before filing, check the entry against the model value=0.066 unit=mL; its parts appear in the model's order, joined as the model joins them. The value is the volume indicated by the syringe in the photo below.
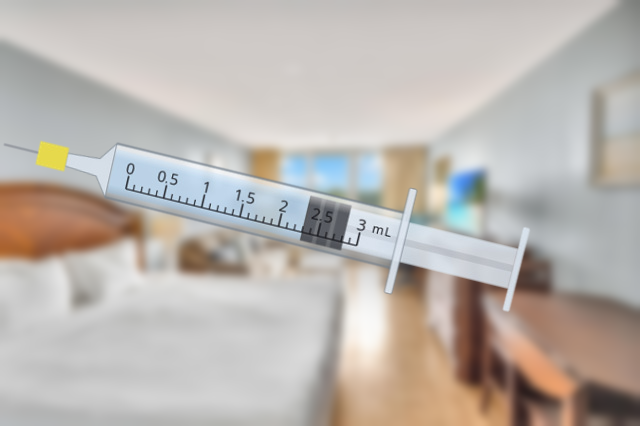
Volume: value=2.3 unit=mL
